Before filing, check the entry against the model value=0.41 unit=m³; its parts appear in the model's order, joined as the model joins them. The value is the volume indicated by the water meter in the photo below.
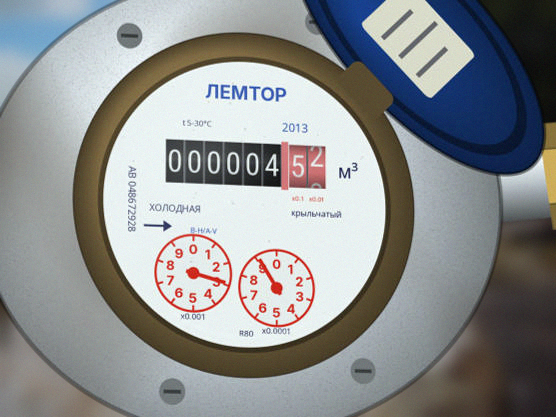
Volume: value=4.5229 unit=m³
